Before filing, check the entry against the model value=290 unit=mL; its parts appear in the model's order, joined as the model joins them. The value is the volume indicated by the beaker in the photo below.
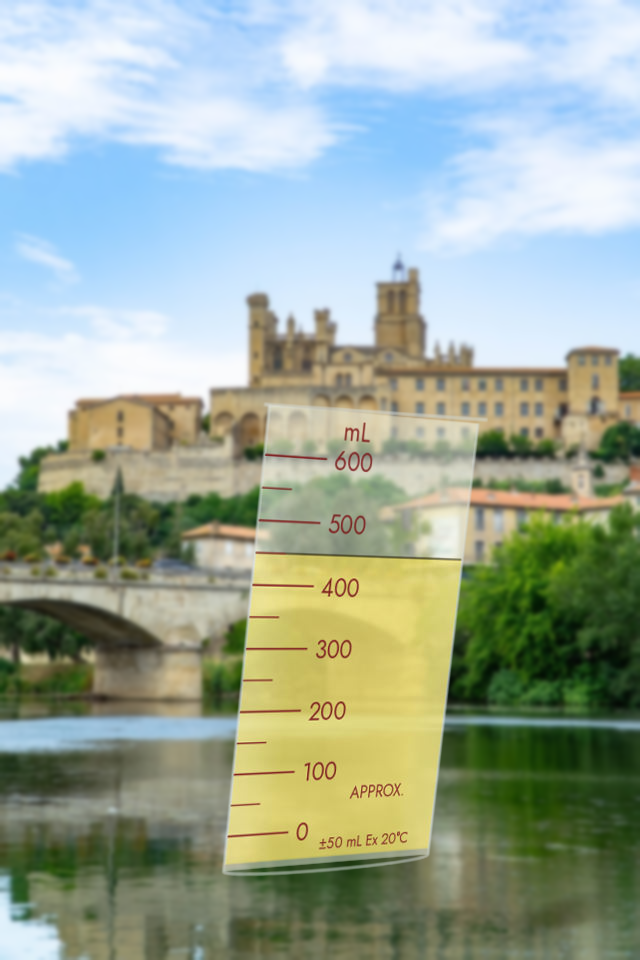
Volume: value=450 unit=mL
